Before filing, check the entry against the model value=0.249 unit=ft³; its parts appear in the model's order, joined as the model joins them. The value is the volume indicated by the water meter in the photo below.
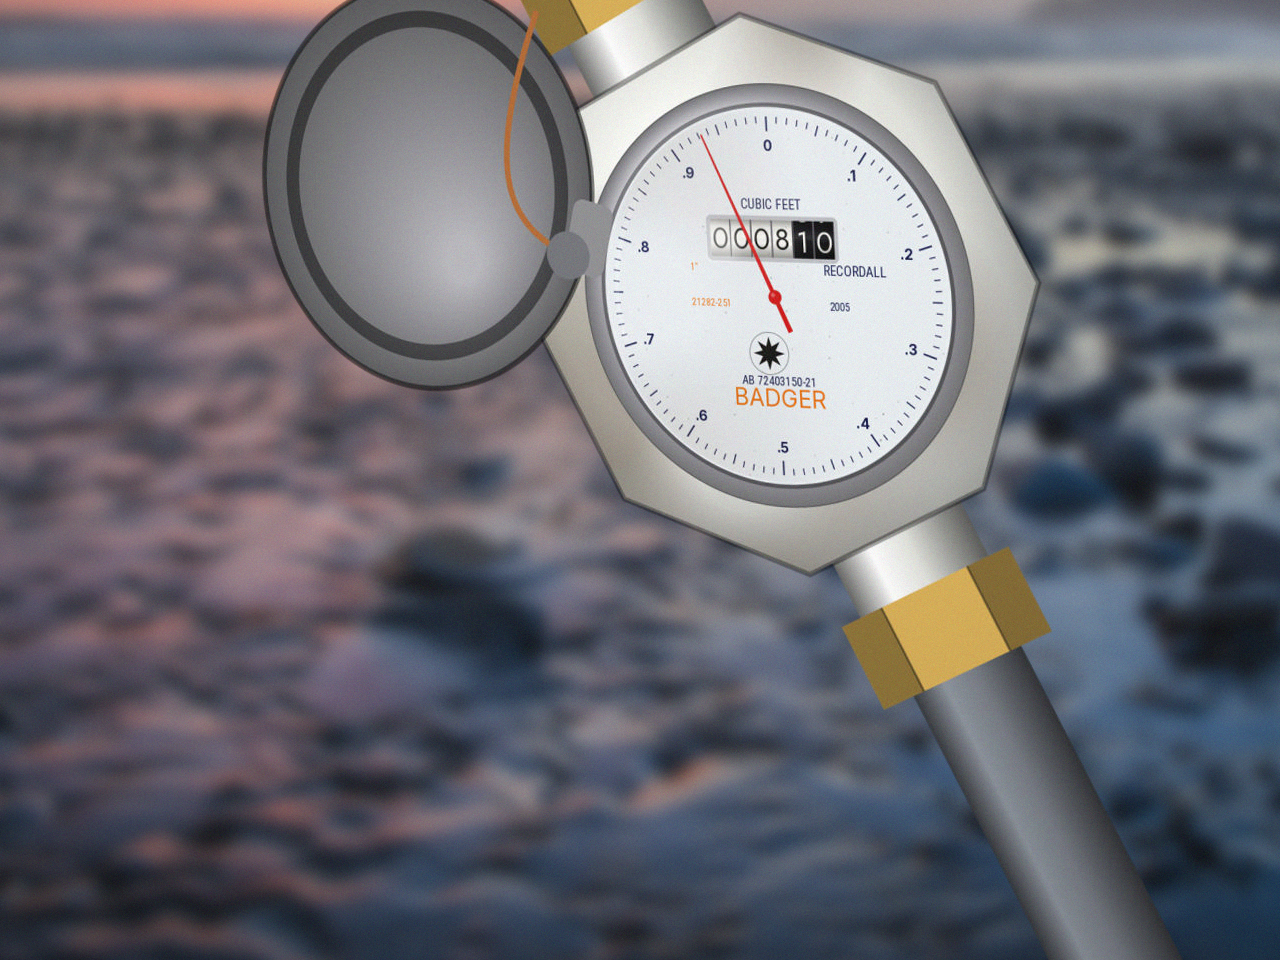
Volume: value=809.93 unit=ft³
